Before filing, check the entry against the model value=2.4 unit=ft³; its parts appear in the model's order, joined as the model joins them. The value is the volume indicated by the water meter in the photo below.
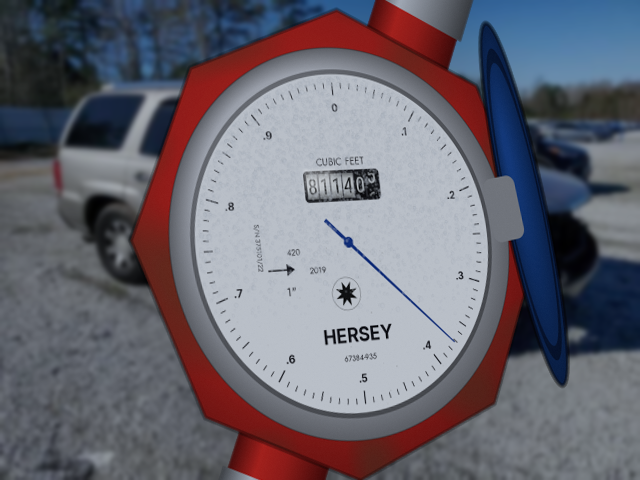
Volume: value=811405.37 unit=ft³
